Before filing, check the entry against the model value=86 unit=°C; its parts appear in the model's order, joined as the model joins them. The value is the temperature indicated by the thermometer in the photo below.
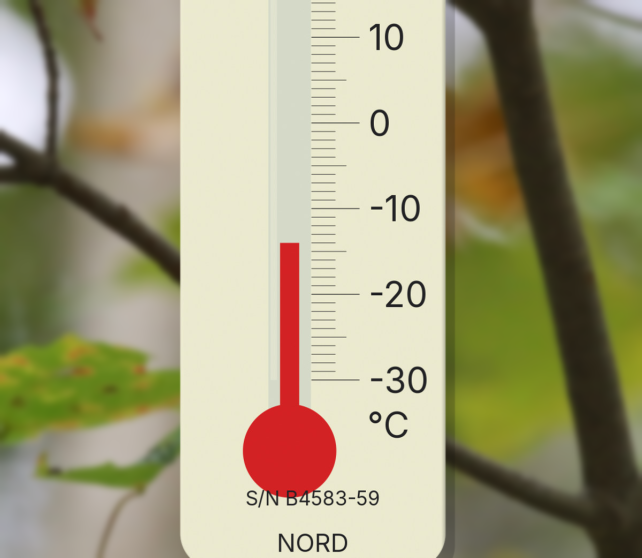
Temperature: value=-14 unit=°C
